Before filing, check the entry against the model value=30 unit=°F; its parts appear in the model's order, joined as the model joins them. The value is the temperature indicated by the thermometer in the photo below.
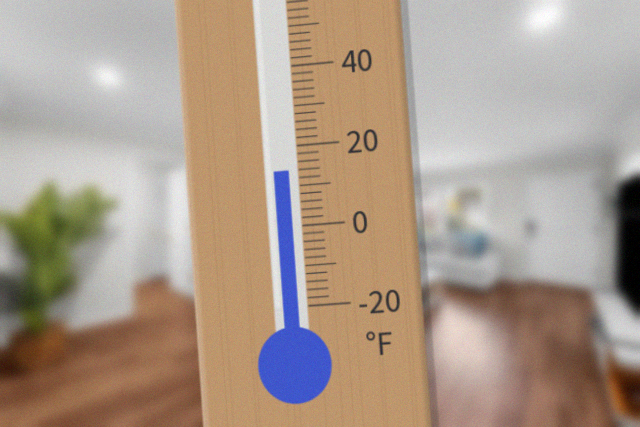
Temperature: value=14 unit=°F
